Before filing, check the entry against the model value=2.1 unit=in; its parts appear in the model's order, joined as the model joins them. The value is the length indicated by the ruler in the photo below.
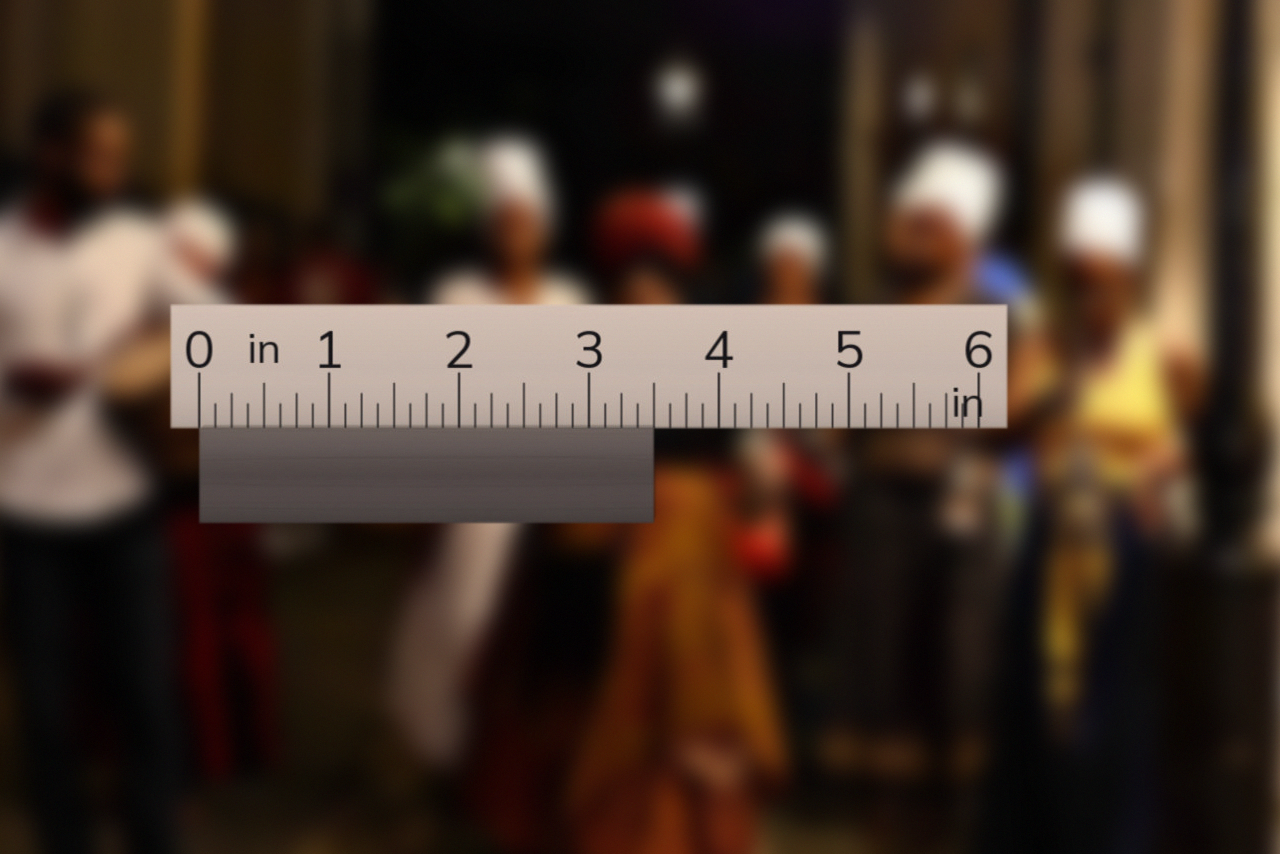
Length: value=3.5 unit=in
